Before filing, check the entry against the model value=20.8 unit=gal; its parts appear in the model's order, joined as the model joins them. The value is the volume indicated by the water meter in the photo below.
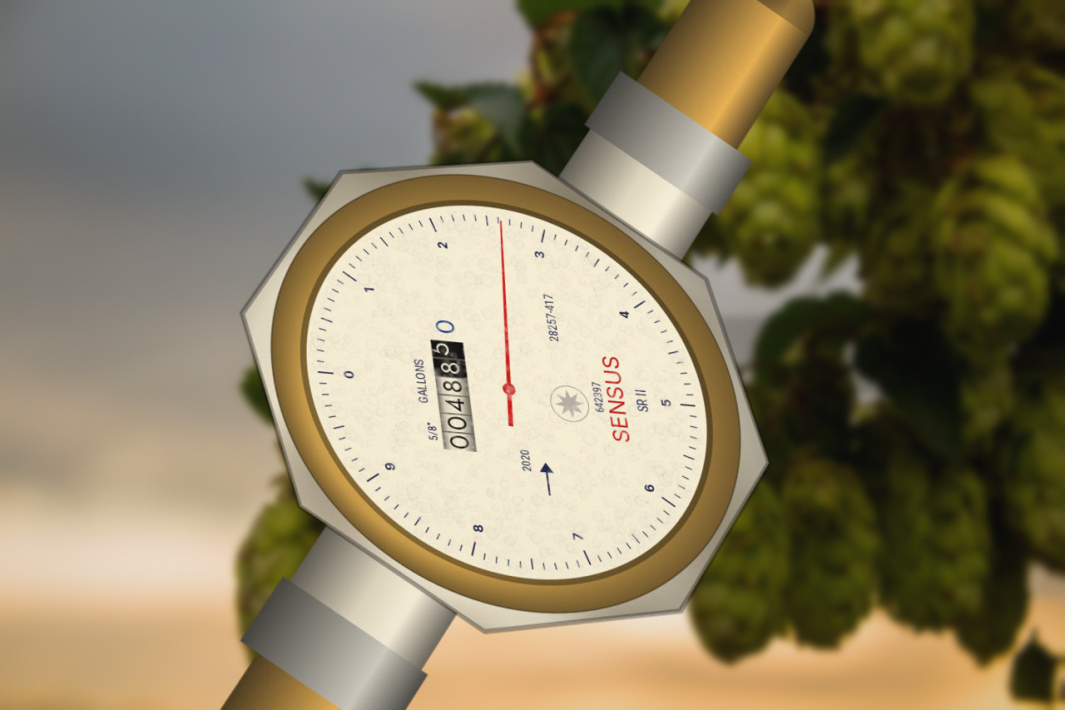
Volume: value=48852.6 unit=gal
